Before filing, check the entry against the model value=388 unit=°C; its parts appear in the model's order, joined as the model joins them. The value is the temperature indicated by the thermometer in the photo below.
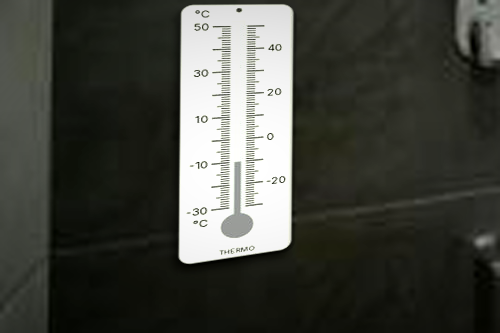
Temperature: value=-10 unit=°C
